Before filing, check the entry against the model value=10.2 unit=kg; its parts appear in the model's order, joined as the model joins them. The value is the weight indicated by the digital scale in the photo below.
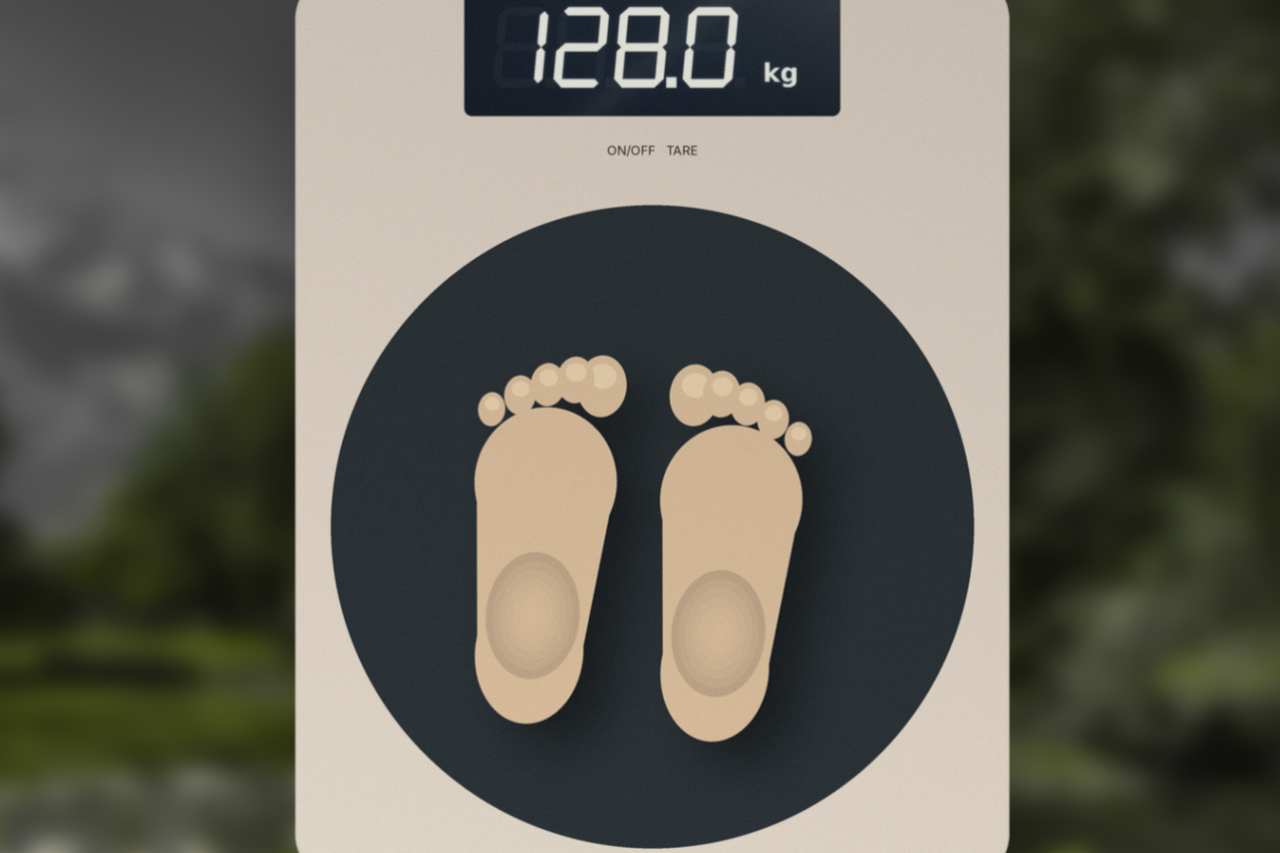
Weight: value=128.0 unit=kg
